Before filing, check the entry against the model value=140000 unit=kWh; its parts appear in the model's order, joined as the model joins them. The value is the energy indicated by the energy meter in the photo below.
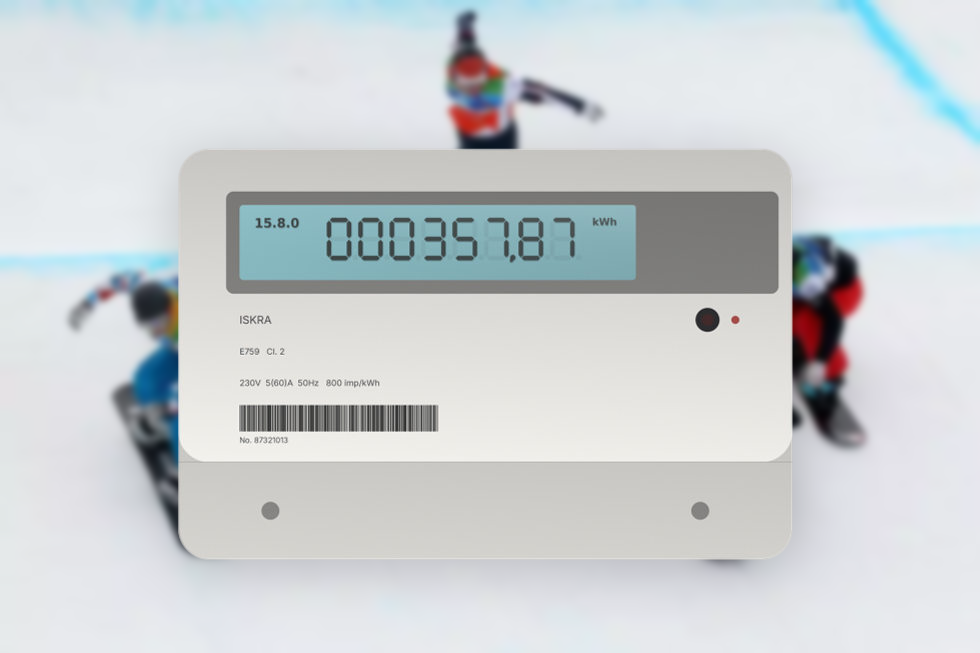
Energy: value=357.87 unit=kWh
